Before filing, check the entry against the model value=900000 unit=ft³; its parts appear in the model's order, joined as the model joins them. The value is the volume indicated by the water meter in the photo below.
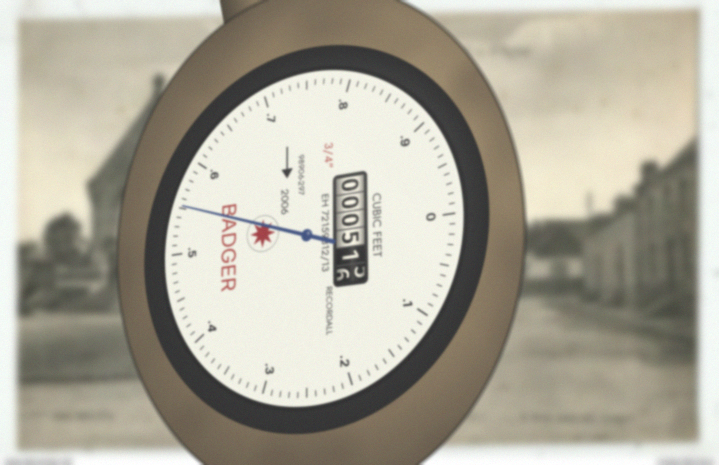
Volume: value=515.55 unit=ft³
